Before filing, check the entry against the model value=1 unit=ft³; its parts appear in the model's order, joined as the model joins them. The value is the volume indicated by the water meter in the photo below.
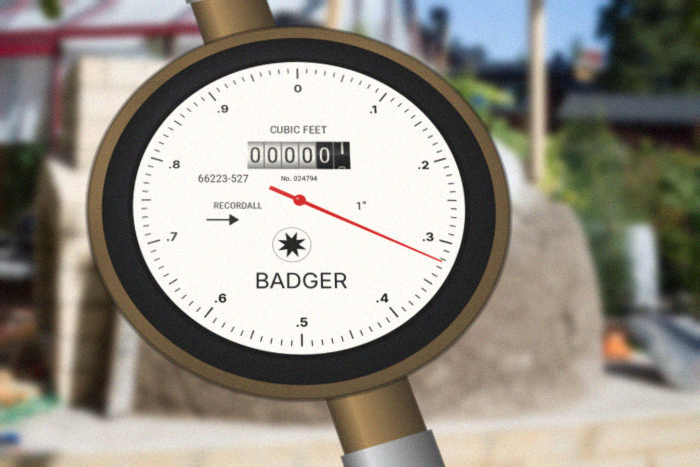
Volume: value=1.32 unit=ft³
